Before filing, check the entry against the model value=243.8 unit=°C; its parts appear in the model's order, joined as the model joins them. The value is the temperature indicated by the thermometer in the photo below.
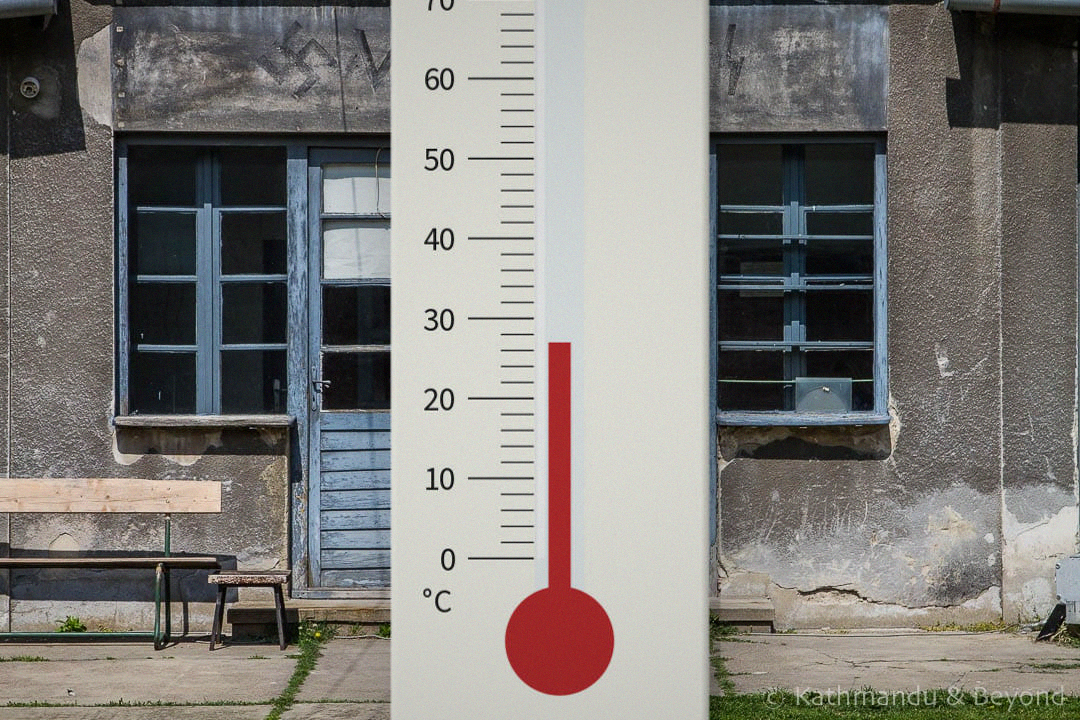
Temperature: value=27 unit=°C
